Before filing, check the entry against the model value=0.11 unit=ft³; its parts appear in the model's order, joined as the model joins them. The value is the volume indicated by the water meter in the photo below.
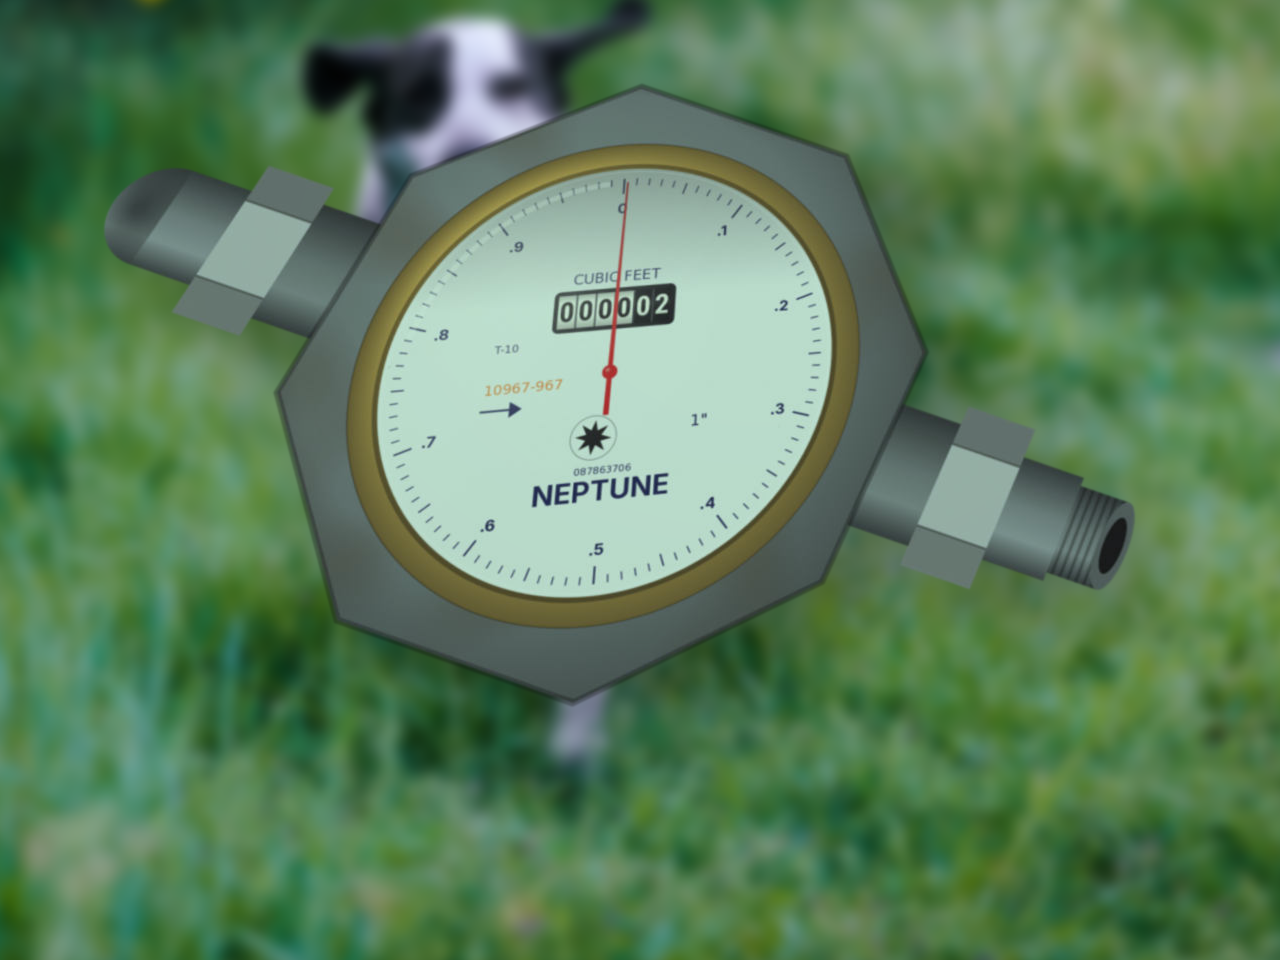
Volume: value=2.00 unit=ft³
